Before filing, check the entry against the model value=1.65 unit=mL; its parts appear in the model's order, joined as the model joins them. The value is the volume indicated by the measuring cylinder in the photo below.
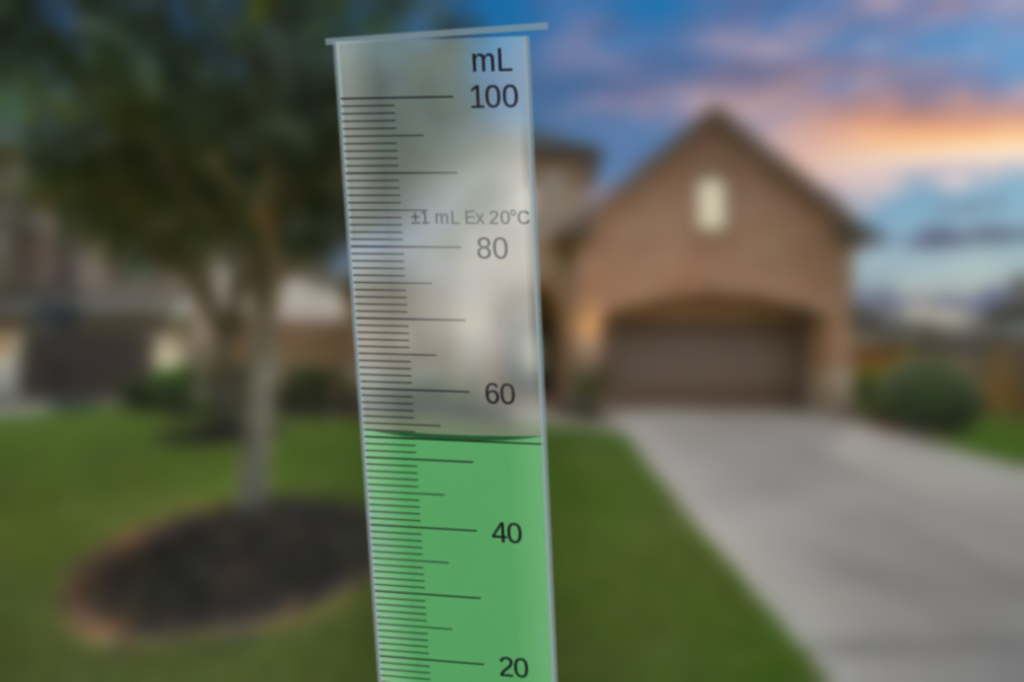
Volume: value=53 unit=mL
